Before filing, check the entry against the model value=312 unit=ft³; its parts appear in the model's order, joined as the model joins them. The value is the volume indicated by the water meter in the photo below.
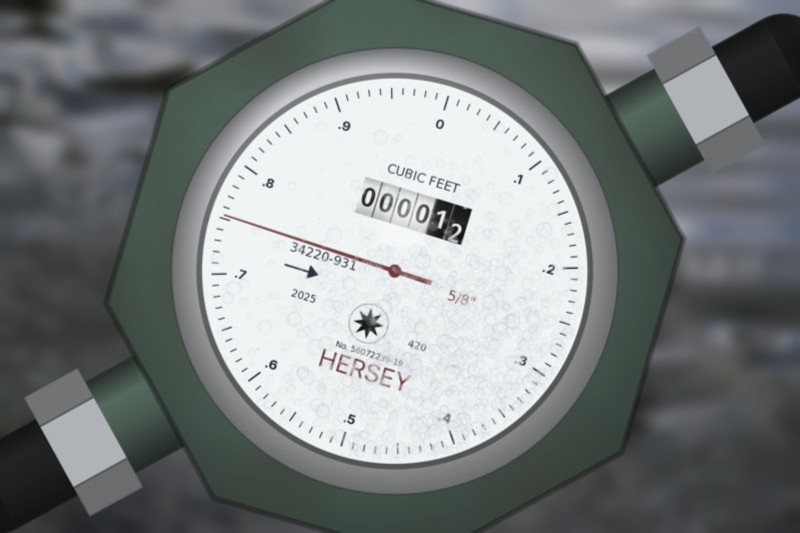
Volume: value=11.75 unit=ft³
